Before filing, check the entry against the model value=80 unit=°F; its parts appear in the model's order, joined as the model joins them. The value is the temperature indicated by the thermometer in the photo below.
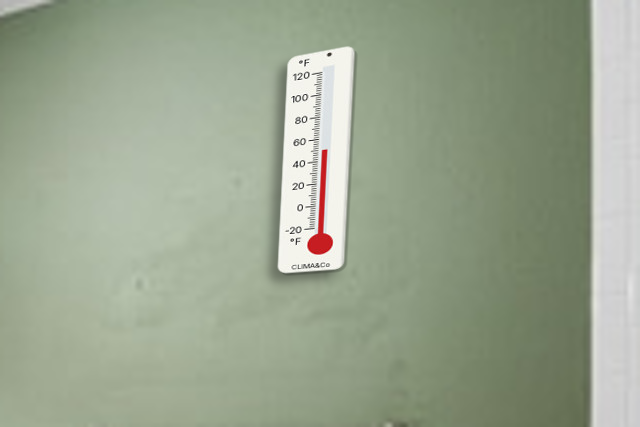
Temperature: value=50 unit=°F
